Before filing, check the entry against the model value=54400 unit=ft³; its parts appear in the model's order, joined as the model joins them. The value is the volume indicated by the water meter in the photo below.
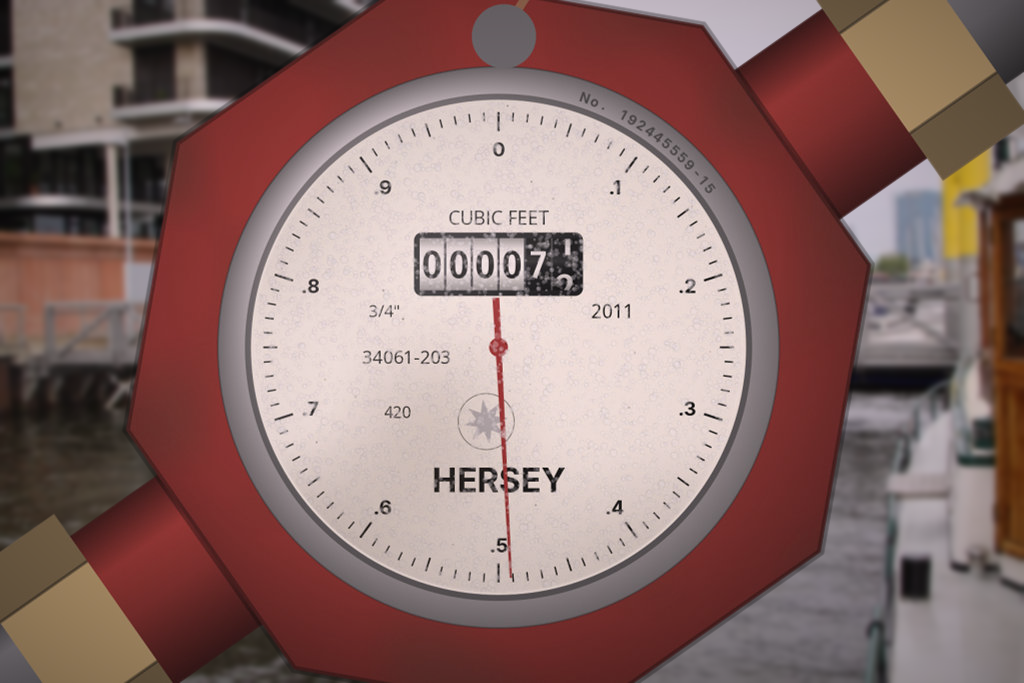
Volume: value=71.49 unit=ft³
